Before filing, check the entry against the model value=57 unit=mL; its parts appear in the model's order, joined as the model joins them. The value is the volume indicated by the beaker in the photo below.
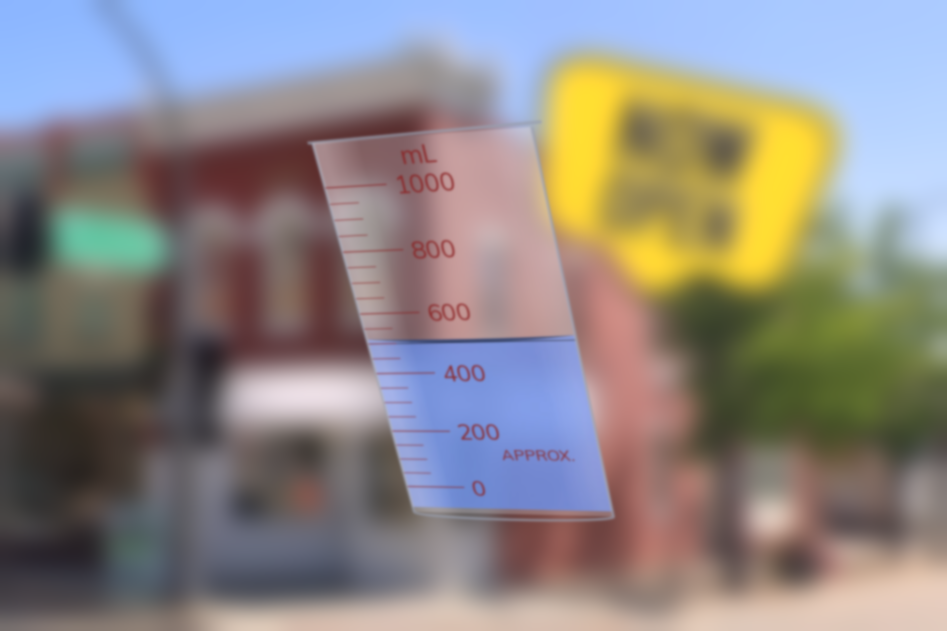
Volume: value=500 unit=mL
